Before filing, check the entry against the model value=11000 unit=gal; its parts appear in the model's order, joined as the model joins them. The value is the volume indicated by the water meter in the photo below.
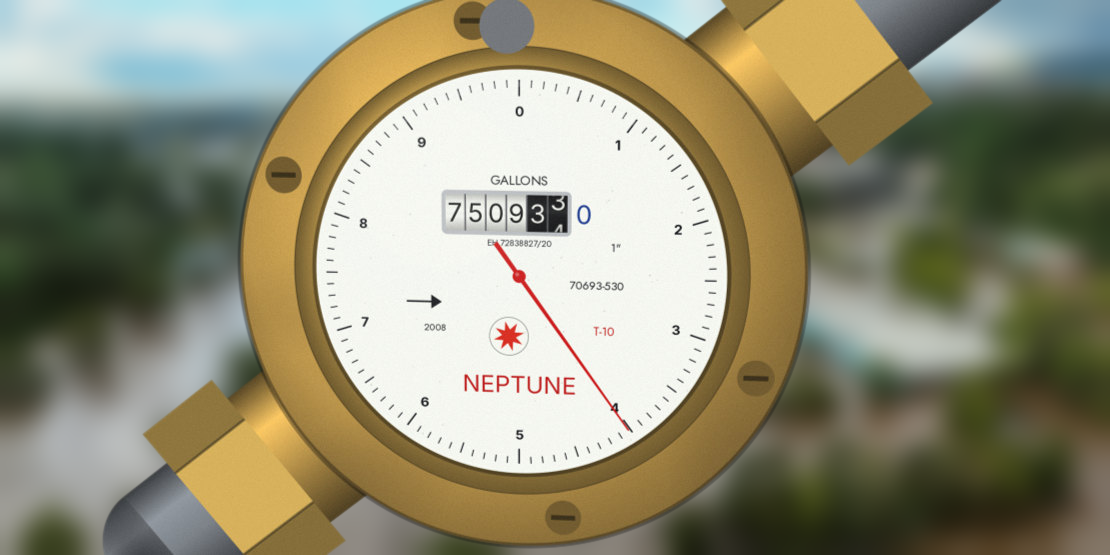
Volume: value=7509334.0 unit=gal
